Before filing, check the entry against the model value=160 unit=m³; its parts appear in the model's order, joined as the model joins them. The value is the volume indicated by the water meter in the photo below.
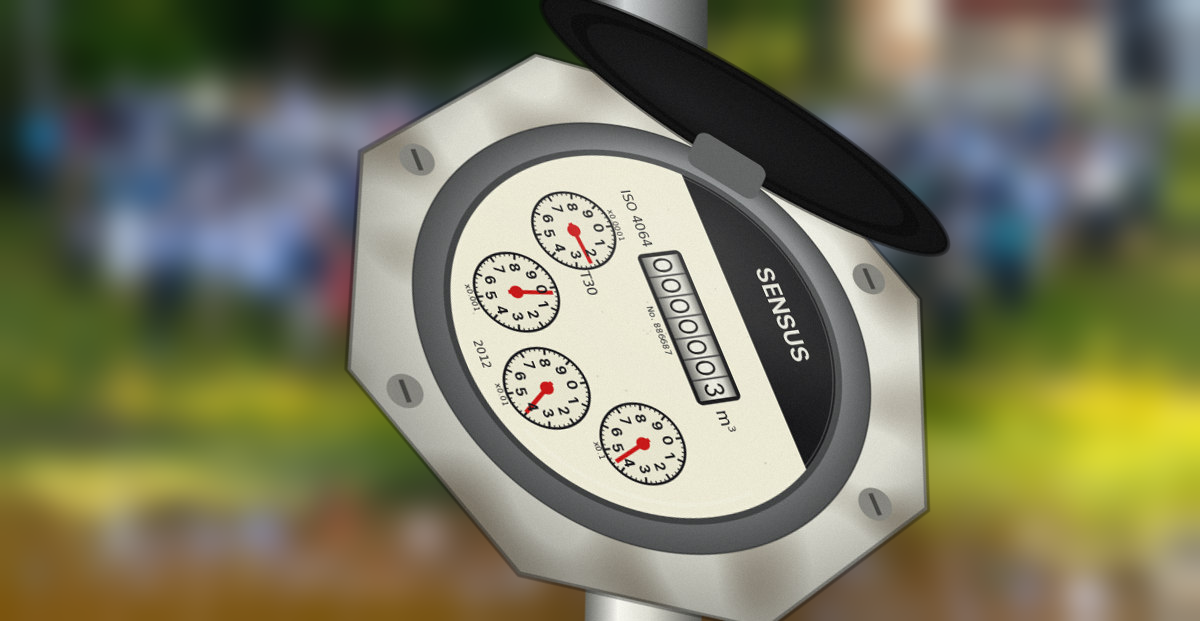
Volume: value=3.4402 unit=m³
